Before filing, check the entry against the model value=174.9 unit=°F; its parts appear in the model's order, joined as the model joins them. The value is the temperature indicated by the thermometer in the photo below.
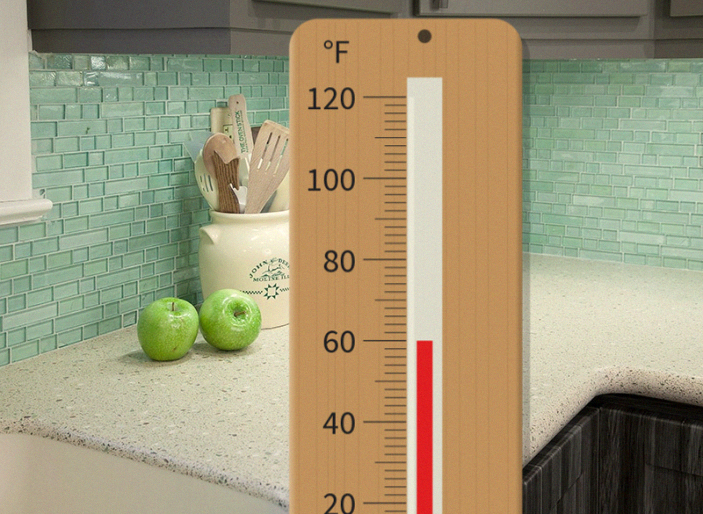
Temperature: value=60 unit=°F
